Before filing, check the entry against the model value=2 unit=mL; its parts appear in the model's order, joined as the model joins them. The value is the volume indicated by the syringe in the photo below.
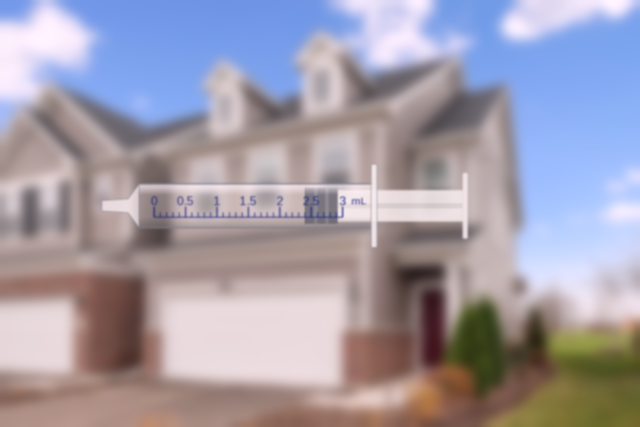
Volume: value=2.4 unit=mL
